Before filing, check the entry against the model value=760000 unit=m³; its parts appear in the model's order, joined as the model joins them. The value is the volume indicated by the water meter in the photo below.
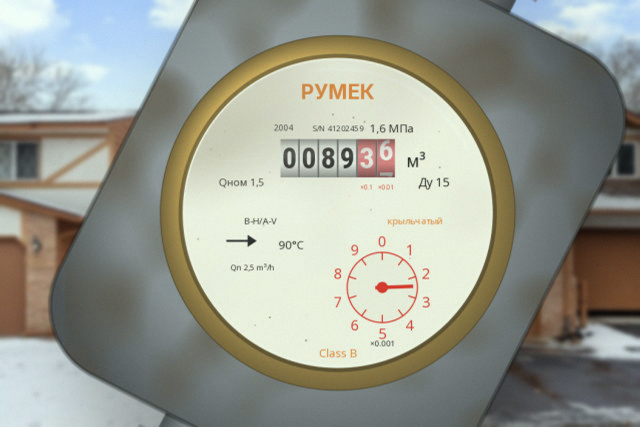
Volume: value=89.362 unit=m³
